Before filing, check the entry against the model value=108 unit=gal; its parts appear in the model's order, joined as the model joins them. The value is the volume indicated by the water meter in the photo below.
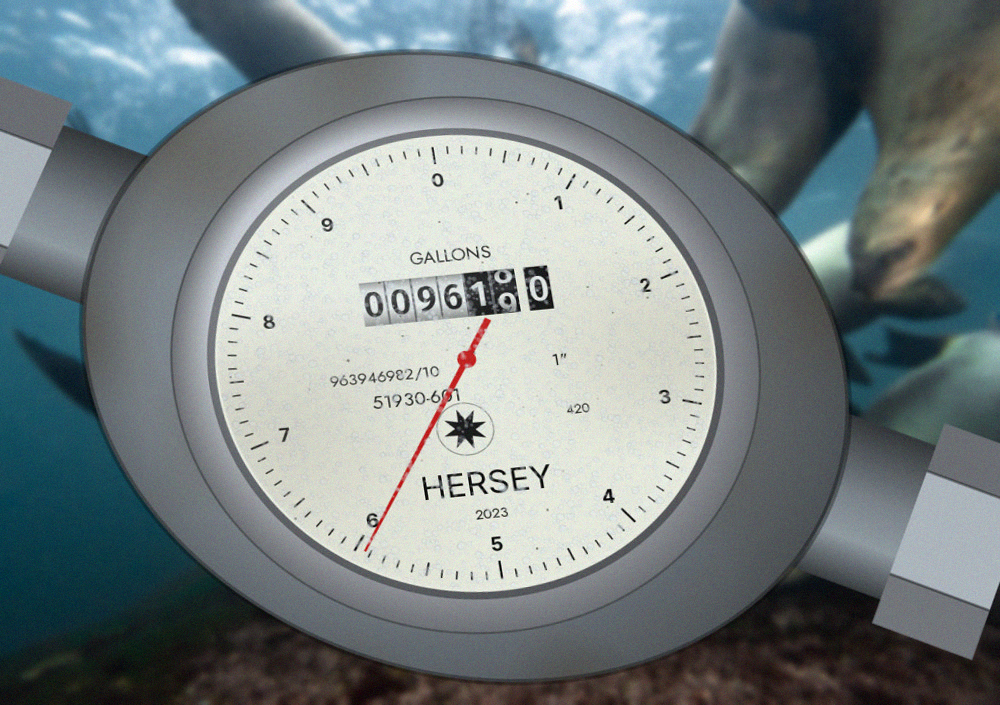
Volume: value=96185.9 unit=gal
